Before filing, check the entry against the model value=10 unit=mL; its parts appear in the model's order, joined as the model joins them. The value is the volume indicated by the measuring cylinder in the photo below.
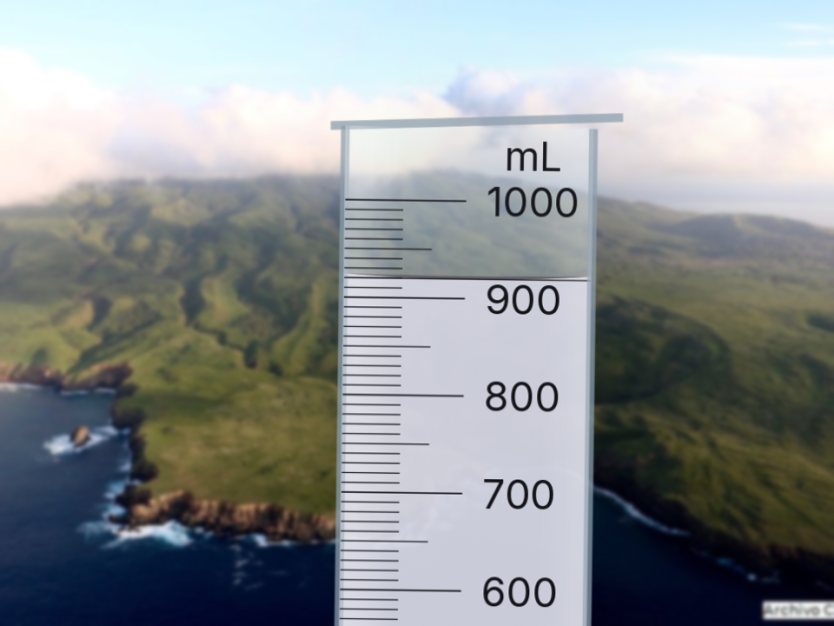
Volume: value=920 unit=mL
